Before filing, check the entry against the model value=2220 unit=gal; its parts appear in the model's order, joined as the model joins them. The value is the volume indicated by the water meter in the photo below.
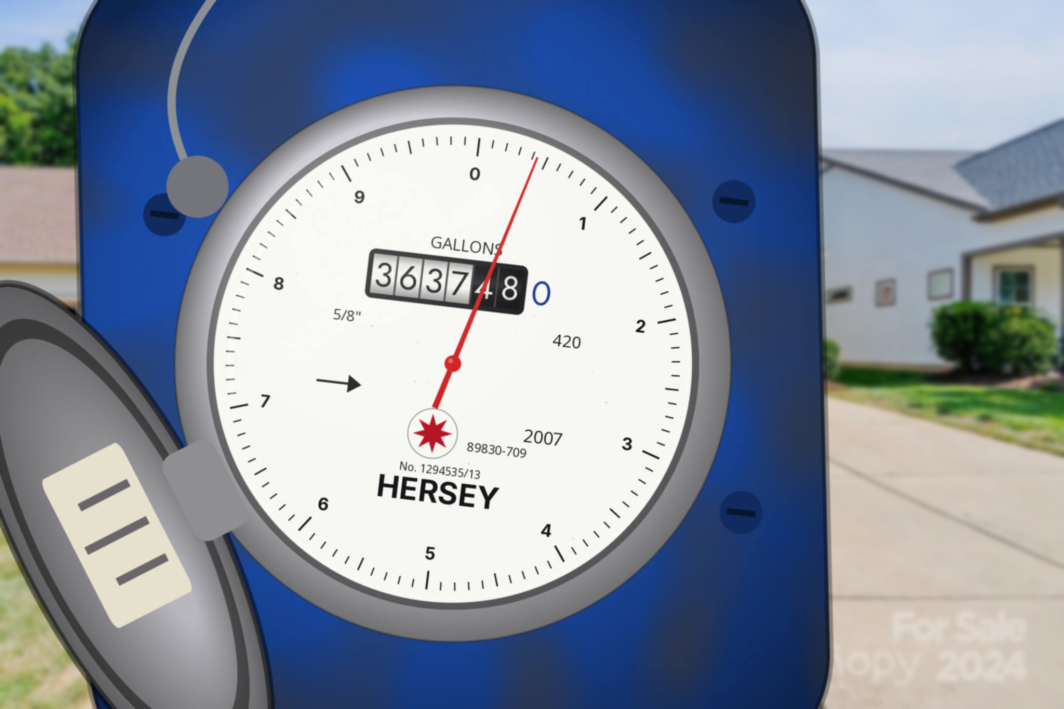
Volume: value=3637480.4 unit=gal
